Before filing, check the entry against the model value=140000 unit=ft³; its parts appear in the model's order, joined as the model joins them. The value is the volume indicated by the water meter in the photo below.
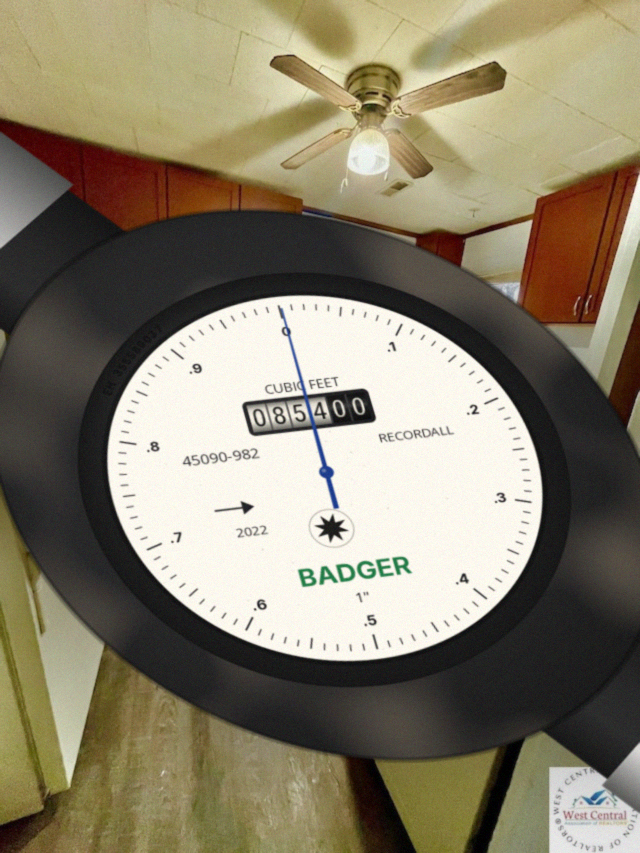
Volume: value=85400.00 unit=ft³
